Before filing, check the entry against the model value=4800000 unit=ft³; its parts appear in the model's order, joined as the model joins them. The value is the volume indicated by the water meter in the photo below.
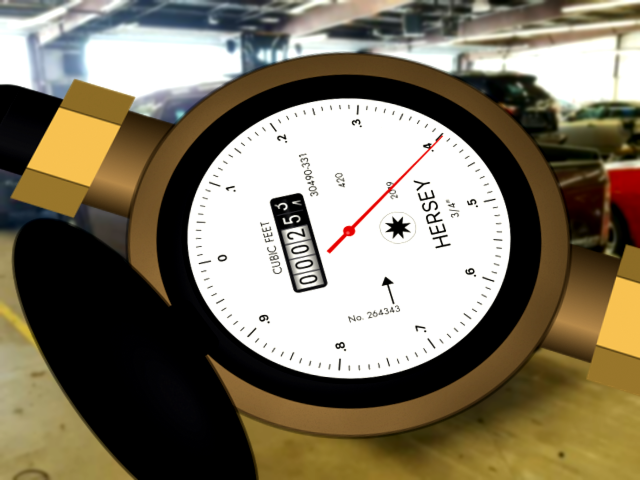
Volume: value=253.40 unit=ft³
